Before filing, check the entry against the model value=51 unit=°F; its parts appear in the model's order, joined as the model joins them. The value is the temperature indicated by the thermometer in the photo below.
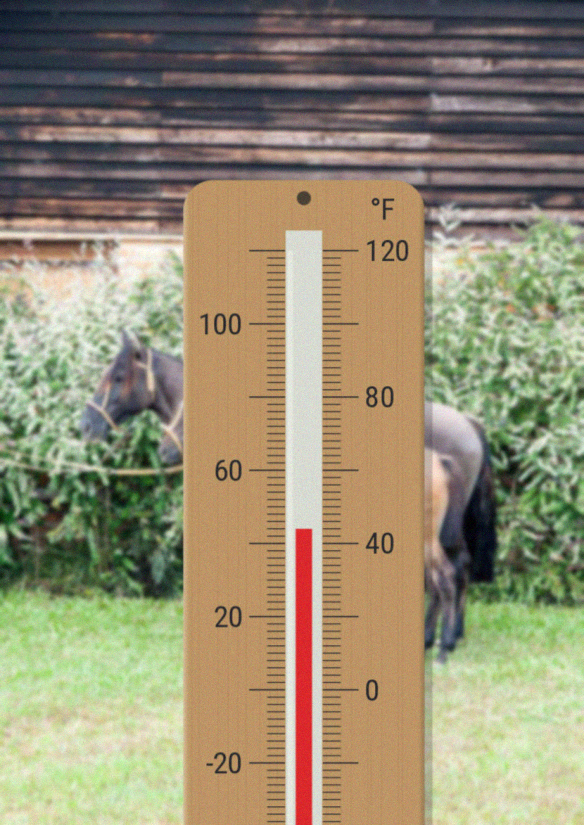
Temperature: value=44 unit=°F
